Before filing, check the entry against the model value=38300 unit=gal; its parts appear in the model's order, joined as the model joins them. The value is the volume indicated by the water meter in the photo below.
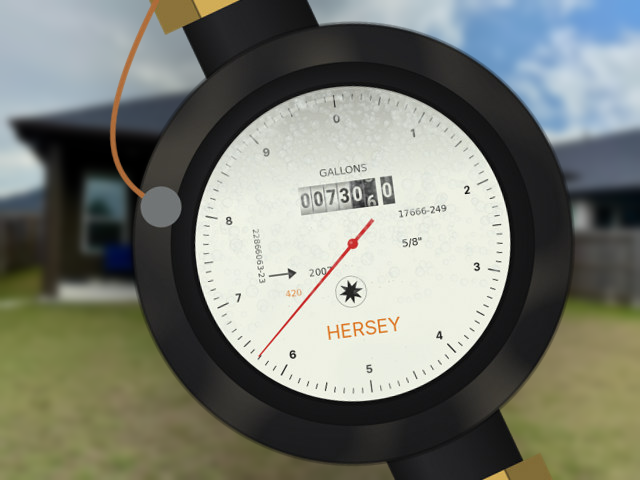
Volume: value=73056.3 unit=gal
